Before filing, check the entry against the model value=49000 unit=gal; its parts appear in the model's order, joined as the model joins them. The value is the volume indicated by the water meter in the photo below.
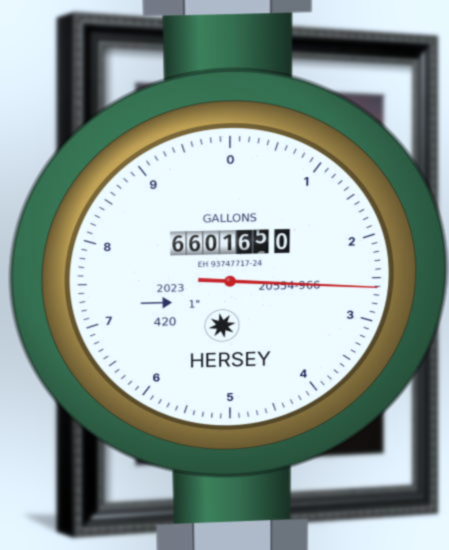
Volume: value=6601652.6 unit=gal
